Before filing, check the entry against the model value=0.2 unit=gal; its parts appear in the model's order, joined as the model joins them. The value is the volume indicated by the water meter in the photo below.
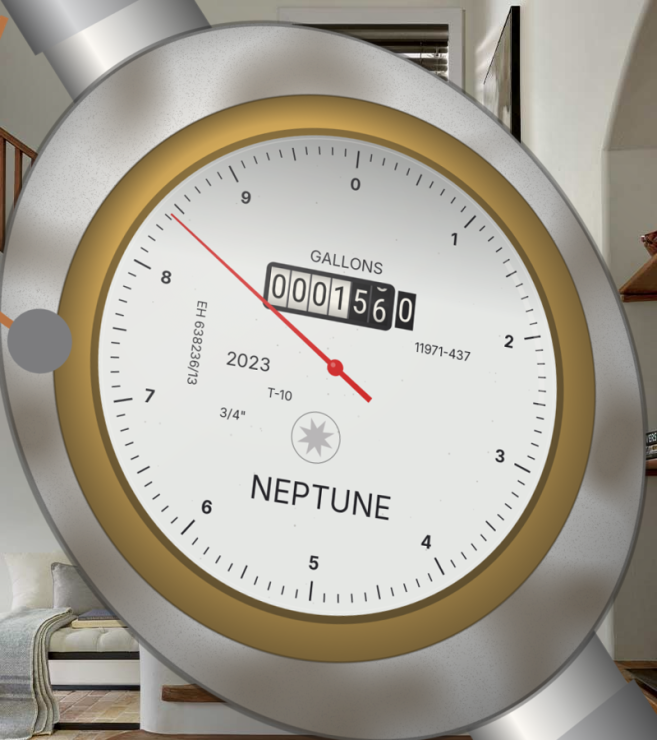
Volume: value=1558.4 unit=gal
